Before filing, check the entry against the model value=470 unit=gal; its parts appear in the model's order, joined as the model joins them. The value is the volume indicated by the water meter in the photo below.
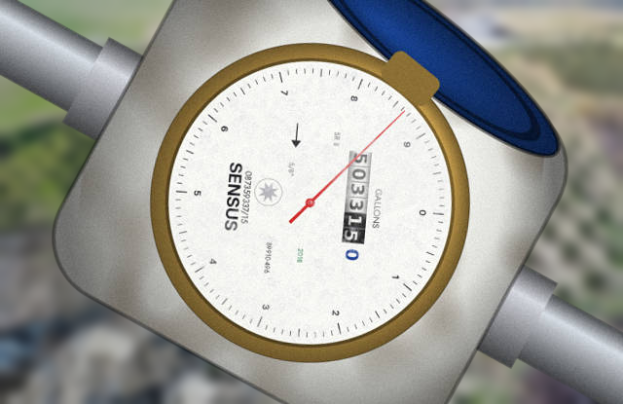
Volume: value=5033148.6 unit=gal
